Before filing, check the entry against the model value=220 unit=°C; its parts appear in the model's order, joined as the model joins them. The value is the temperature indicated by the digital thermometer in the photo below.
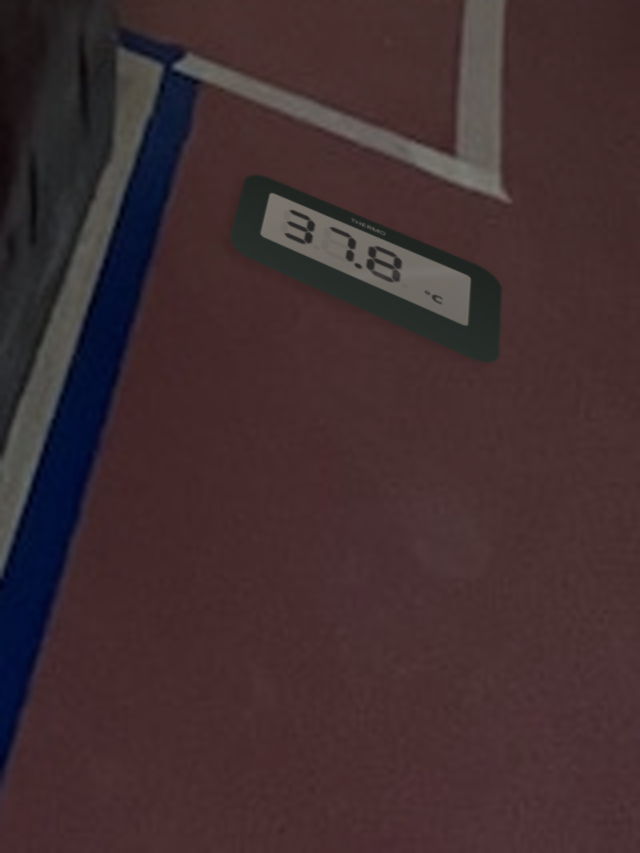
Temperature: value=37.8 unit=°C
